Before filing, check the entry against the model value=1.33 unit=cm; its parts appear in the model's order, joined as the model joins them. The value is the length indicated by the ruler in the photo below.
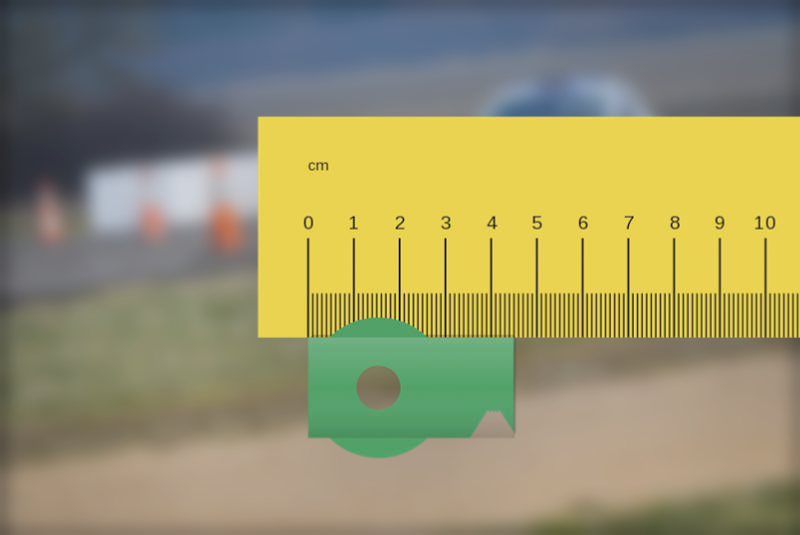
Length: value=4.5 unit=cm
